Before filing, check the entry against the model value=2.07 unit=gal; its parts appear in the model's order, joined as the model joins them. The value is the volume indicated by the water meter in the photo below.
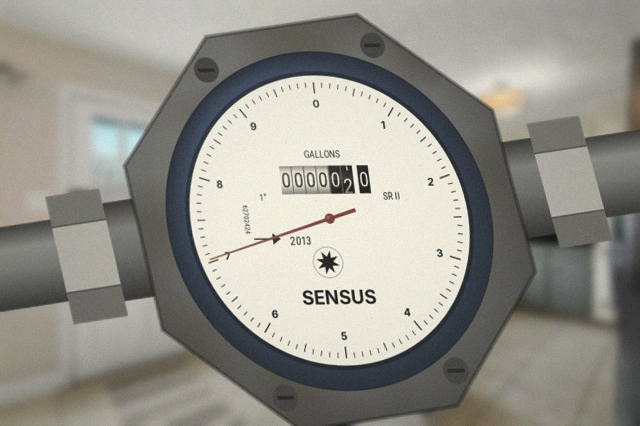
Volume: value=17.0 unit=gal
